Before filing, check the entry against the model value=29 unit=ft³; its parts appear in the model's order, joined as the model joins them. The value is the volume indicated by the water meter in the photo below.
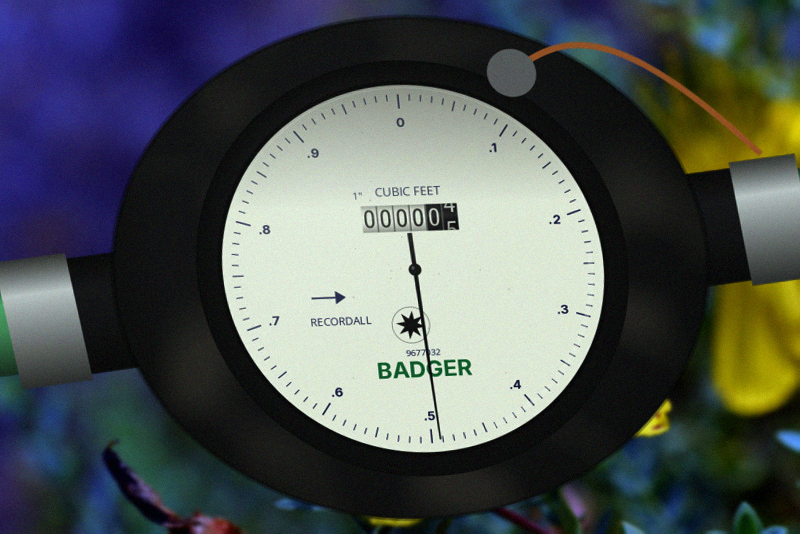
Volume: value=4.49 unit=ft³
